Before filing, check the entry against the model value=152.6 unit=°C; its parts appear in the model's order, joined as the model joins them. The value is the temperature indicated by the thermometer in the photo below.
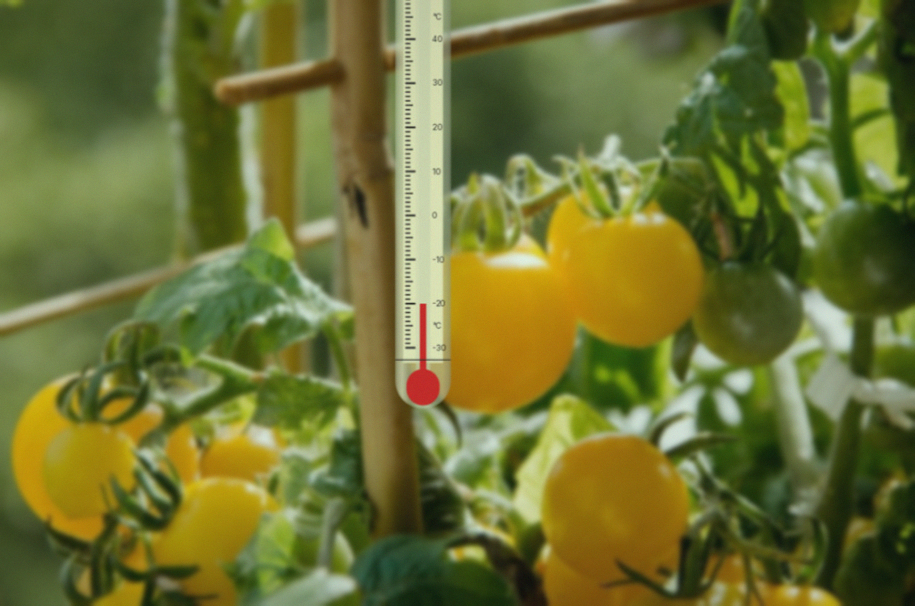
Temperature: value=-20 unit=°C
